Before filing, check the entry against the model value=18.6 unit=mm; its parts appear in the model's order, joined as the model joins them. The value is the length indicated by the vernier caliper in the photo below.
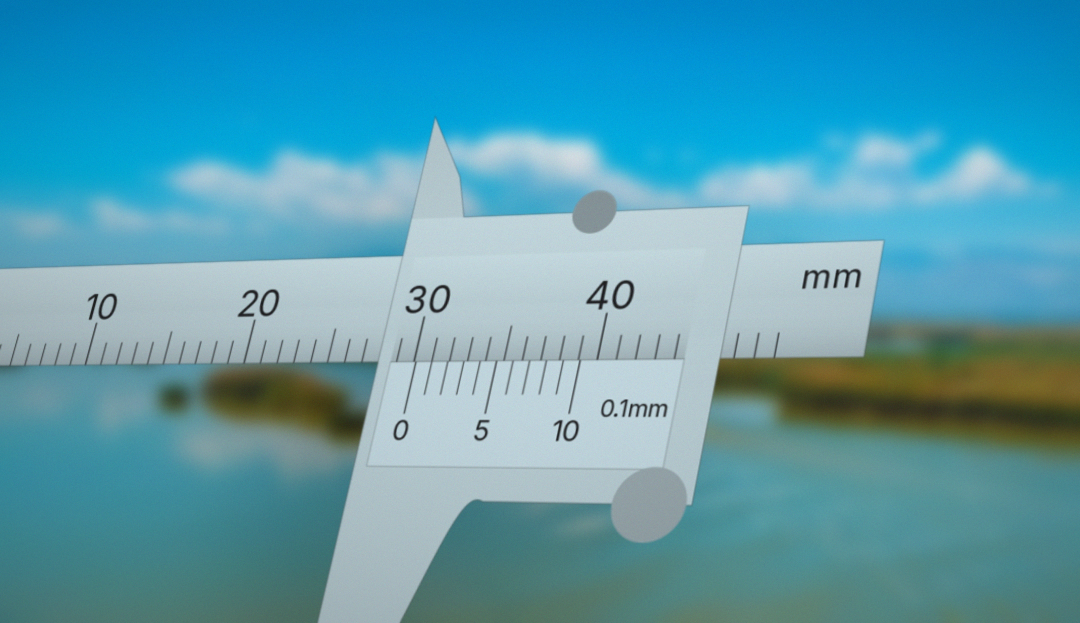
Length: value=30.1 unit=mm
